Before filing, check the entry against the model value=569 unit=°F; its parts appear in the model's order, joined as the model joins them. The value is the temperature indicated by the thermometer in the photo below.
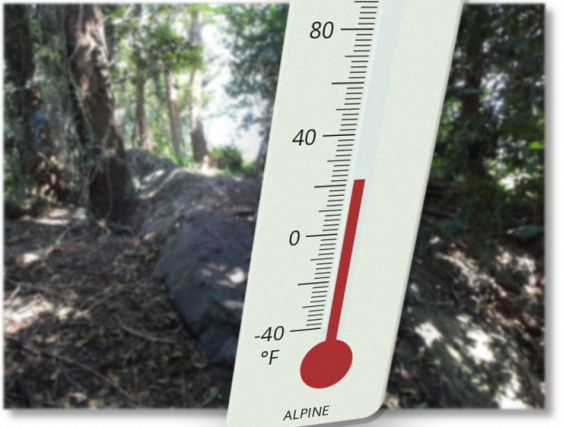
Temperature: value=22 unit=°F
